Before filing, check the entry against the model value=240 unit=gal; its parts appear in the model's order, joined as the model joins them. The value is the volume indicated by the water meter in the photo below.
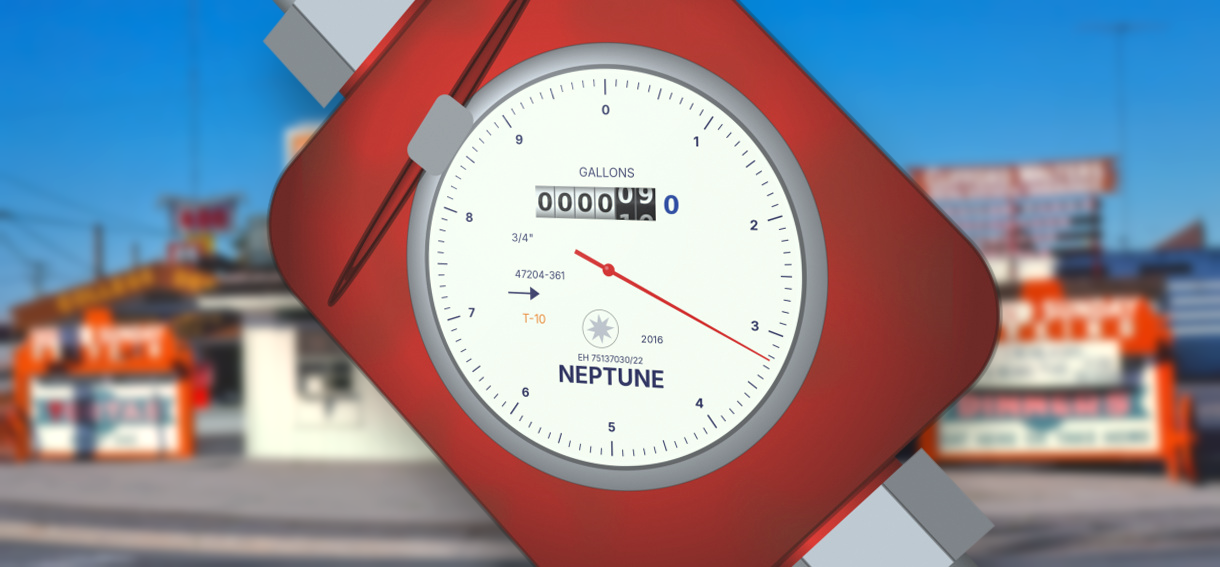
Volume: value=93.2 unit=gal
